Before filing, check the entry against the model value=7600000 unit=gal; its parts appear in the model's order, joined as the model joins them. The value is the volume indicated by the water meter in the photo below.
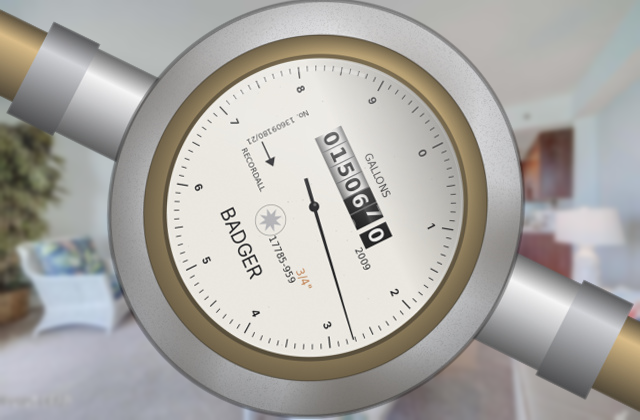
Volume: value=150672.7 unit=gal
